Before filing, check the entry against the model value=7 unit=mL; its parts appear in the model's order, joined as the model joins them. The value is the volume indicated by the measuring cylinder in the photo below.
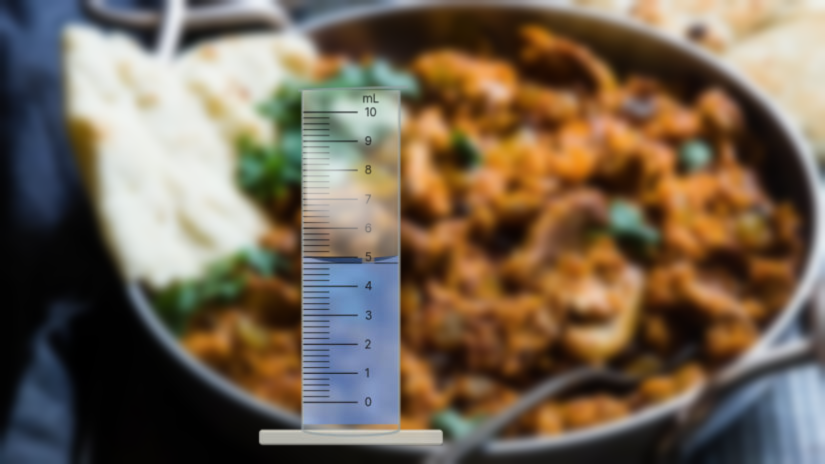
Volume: value=4.8 unit=mL
